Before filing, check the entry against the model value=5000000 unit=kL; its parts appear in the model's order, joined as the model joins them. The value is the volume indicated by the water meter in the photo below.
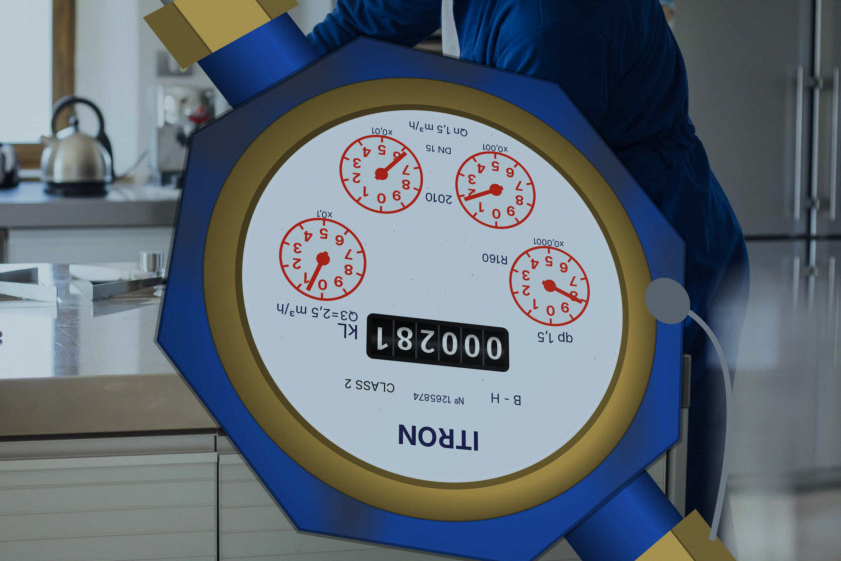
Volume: value=281.0618 unit=kL
